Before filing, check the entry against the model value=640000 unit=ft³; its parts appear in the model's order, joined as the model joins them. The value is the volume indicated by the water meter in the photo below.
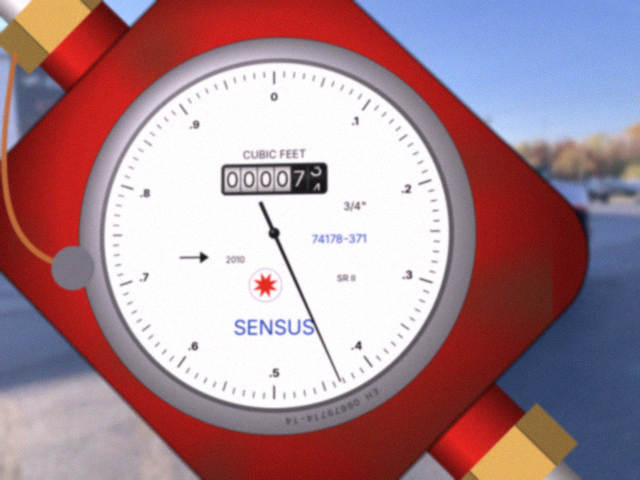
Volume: value=73.43 unit=ft³
